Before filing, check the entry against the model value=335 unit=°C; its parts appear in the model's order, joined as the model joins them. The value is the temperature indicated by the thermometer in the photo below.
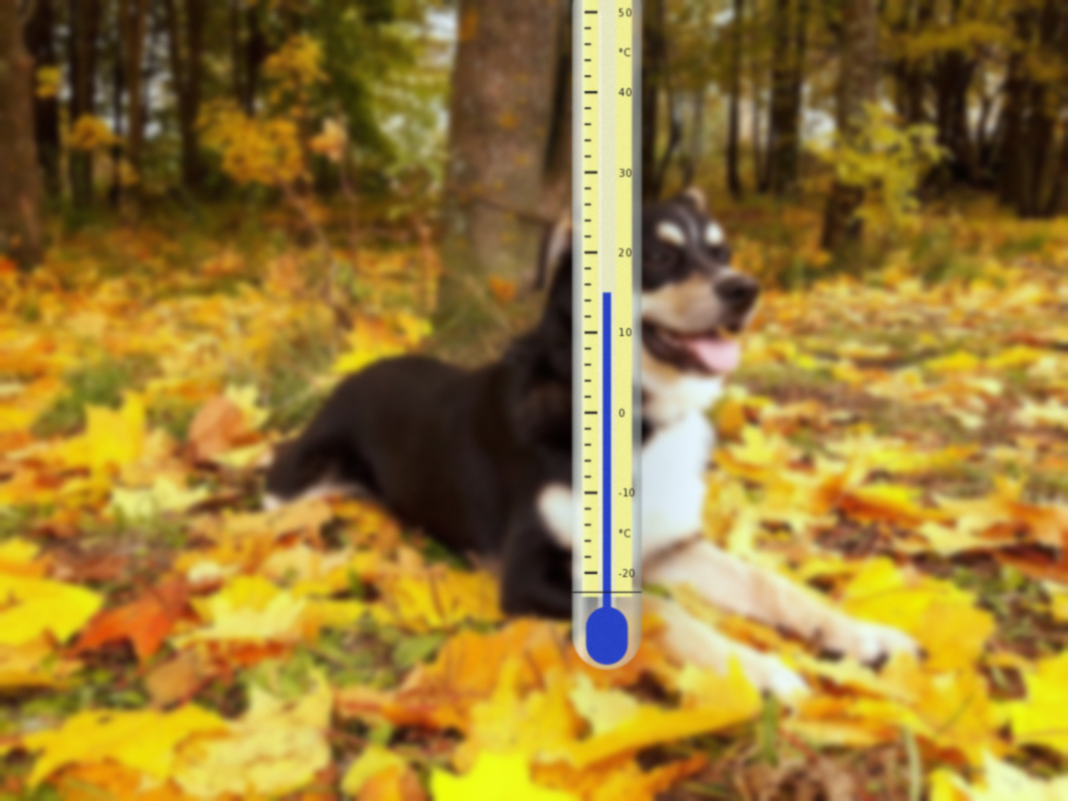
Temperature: value=15 unit=°C
